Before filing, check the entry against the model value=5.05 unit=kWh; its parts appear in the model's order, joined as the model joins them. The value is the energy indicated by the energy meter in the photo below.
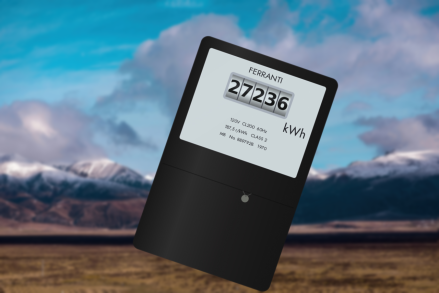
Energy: value=27236 unit=kWh
